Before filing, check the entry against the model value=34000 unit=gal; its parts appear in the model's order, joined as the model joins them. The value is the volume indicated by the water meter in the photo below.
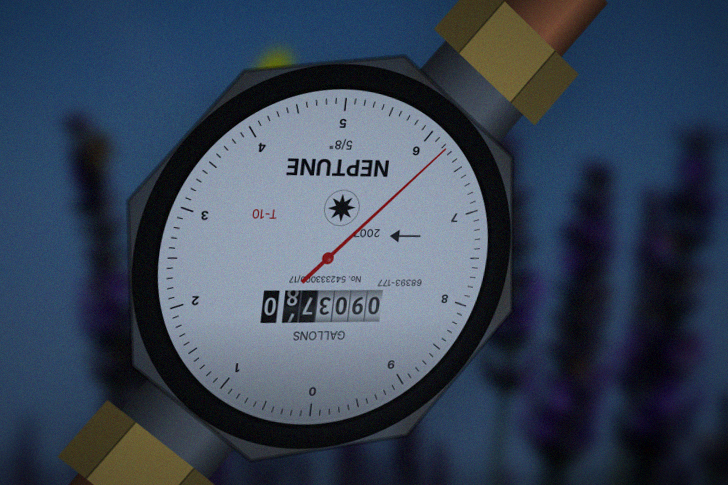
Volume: value=903776.2 unit=gal
